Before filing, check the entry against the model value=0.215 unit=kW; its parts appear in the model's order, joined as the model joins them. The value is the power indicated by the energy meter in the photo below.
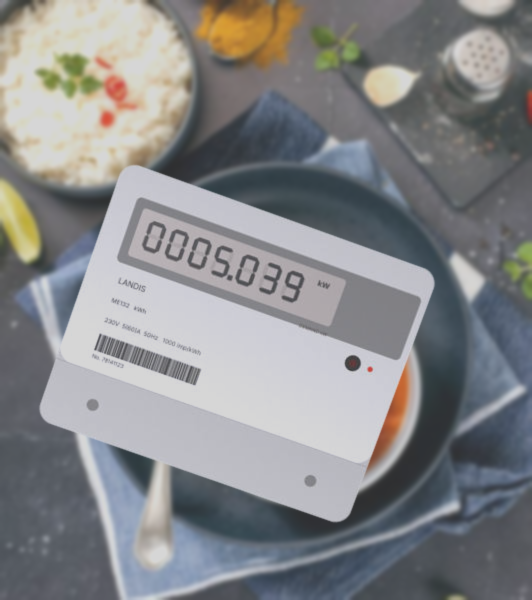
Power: value=5.039 unit=kW
